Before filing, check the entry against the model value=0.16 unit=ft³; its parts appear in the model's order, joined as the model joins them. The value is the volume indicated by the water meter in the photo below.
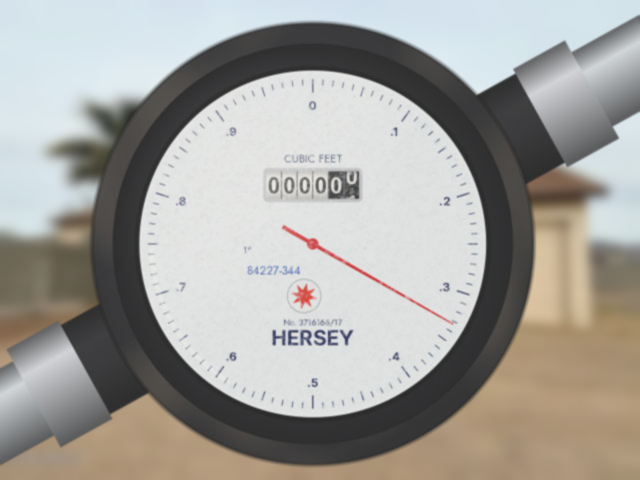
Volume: value=0.33 unit=ft³
